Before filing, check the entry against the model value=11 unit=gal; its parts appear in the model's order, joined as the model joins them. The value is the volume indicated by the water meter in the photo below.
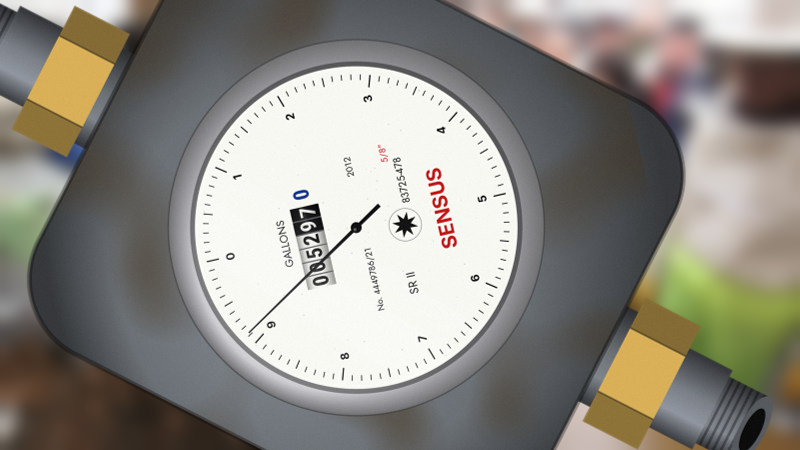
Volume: value=52969.1 unit=gal
